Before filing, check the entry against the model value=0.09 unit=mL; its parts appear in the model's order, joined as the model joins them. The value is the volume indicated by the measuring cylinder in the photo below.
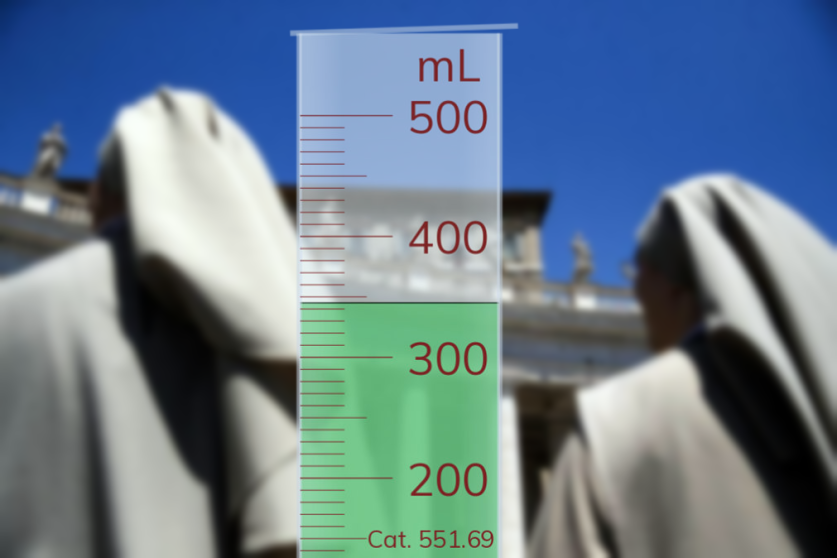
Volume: value=345 unit=mL
